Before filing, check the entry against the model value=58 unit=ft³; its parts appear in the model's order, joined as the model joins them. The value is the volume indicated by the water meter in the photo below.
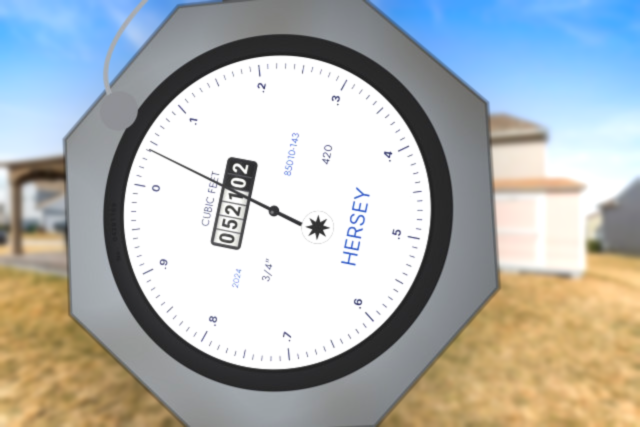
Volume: value=52102.04 unit=ft³
